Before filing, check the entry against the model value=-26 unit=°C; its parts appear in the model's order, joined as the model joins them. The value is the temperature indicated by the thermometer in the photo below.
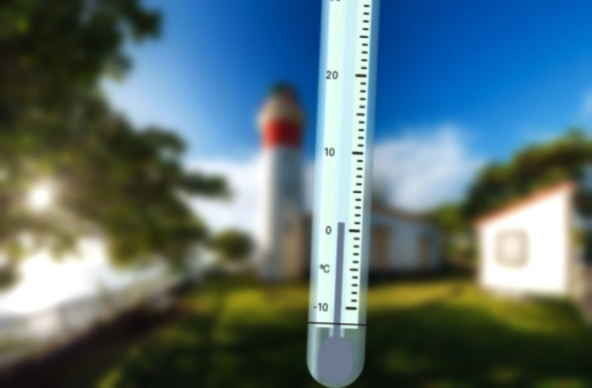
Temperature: value=1 unit=°C
